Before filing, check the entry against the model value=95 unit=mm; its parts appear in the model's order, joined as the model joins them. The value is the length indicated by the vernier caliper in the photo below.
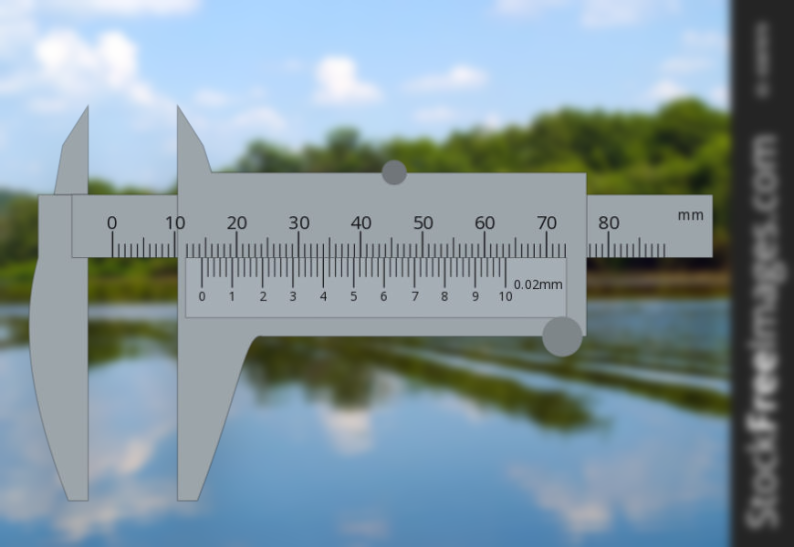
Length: value=14.4 unit=mm
